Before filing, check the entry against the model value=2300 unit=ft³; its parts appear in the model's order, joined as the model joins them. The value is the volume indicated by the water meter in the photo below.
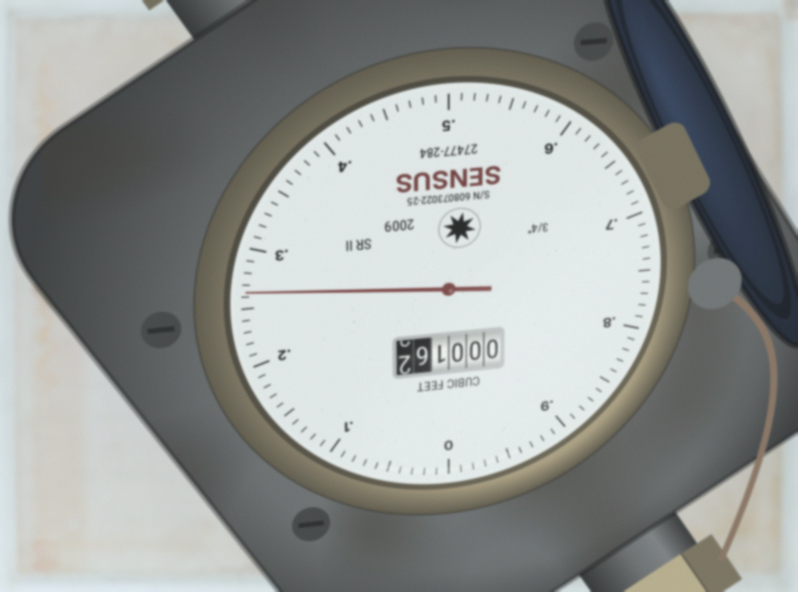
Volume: value=162.26 unit=ft³
